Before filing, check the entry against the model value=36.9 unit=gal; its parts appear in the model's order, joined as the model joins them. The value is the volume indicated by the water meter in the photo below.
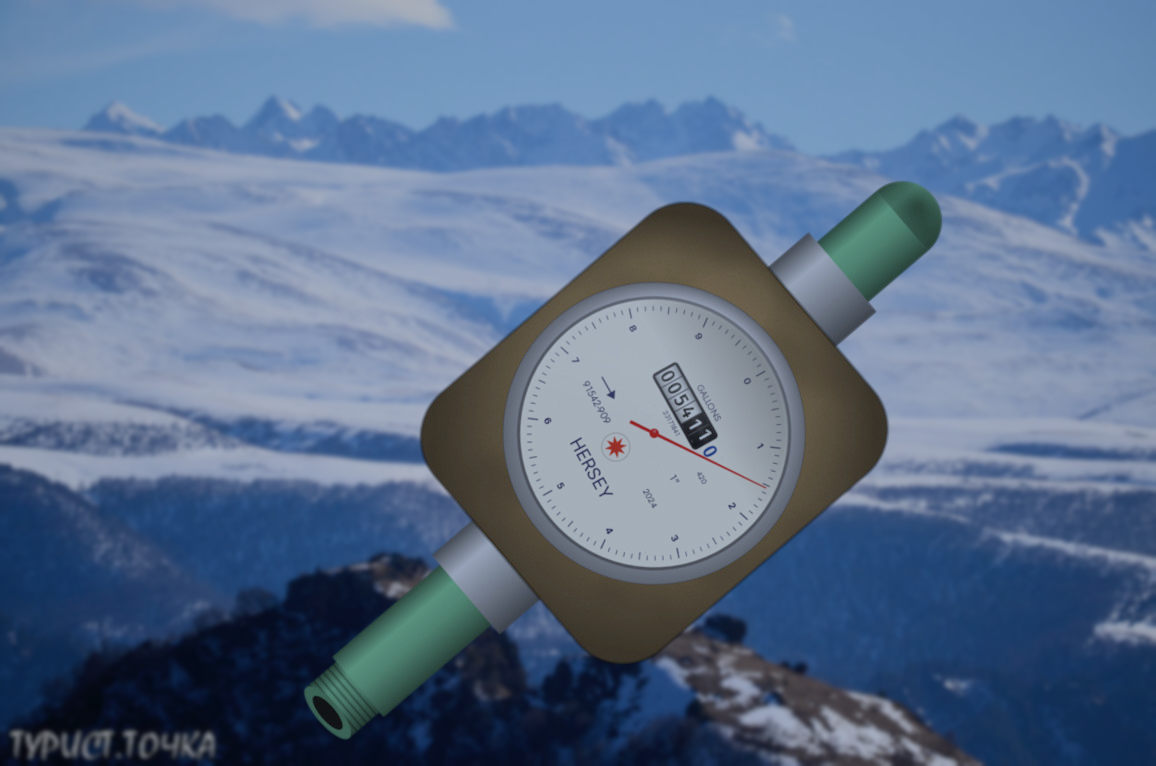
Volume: value=54111.5 unit=gal
